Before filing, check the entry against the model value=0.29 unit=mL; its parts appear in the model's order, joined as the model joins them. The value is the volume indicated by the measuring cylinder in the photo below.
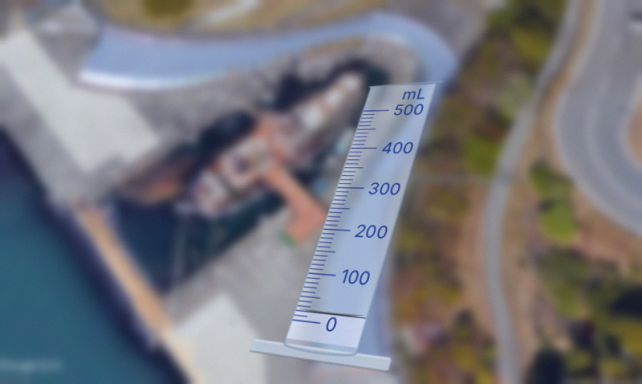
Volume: value=20 unit=mL
